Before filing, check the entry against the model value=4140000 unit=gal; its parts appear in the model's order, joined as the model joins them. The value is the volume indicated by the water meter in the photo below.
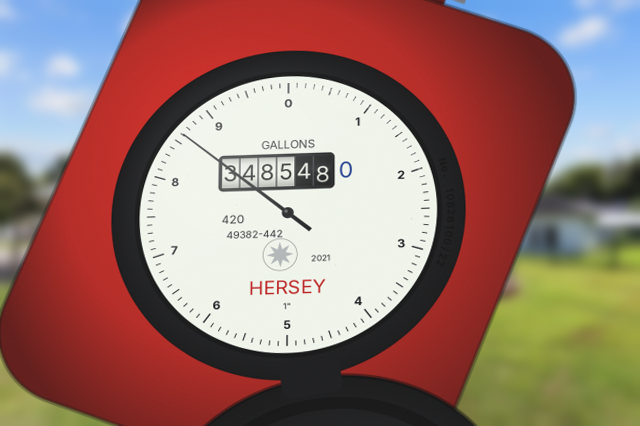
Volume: value=3485478.6 unit=gal
